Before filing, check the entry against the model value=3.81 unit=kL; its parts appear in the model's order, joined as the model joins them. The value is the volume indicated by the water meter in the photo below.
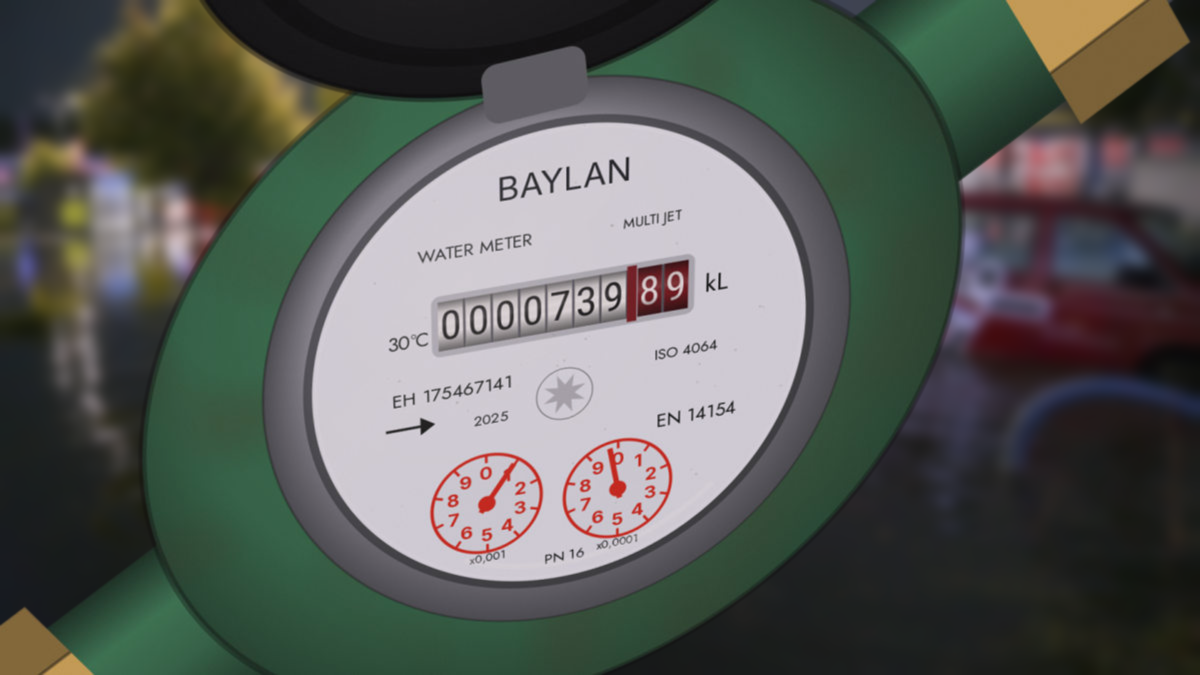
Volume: value=739.8909 unit=kL
